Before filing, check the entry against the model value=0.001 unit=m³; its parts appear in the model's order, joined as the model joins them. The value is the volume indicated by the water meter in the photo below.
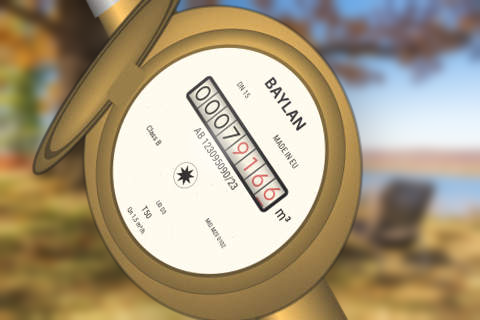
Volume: value=7.9166 unit=m³
